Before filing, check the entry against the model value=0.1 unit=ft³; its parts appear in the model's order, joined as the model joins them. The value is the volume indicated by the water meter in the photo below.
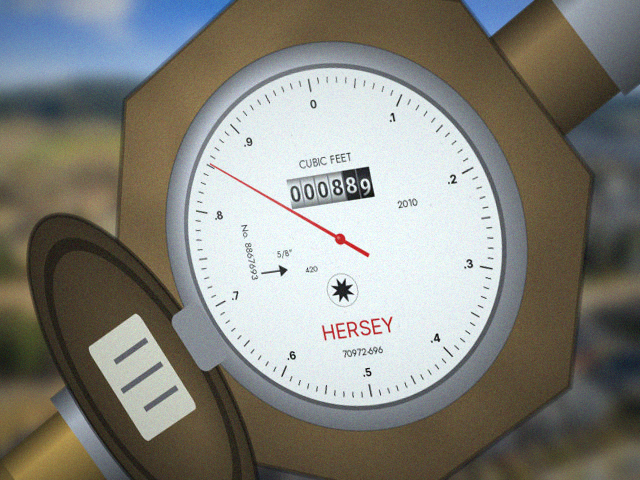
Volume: value=888.85 unit=ft³
